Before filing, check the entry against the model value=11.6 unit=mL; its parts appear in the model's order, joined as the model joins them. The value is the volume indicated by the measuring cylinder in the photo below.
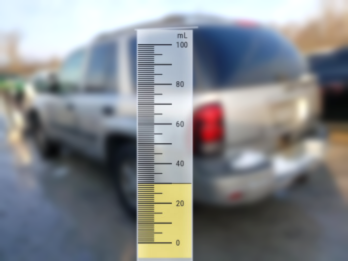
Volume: value=30 unit=mL
